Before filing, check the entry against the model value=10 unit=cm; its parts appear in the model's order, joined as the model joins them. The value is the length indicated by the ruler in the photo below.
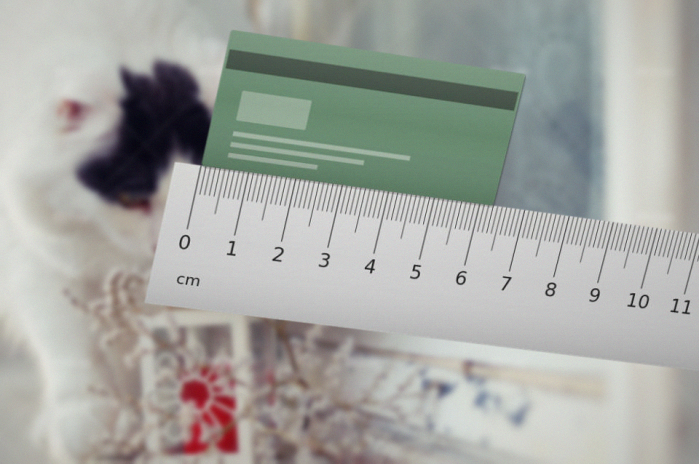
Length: value=6.3 unit=cm
